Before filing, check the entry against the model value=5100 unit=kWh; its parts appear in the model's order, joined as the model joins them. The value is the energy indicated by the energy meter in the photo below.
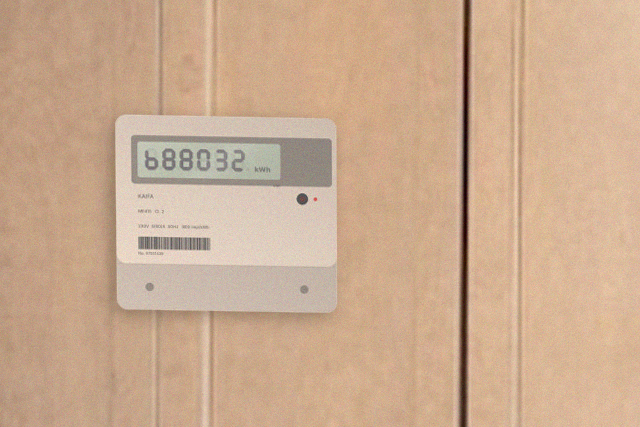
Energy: value=688032 unit=kWh
